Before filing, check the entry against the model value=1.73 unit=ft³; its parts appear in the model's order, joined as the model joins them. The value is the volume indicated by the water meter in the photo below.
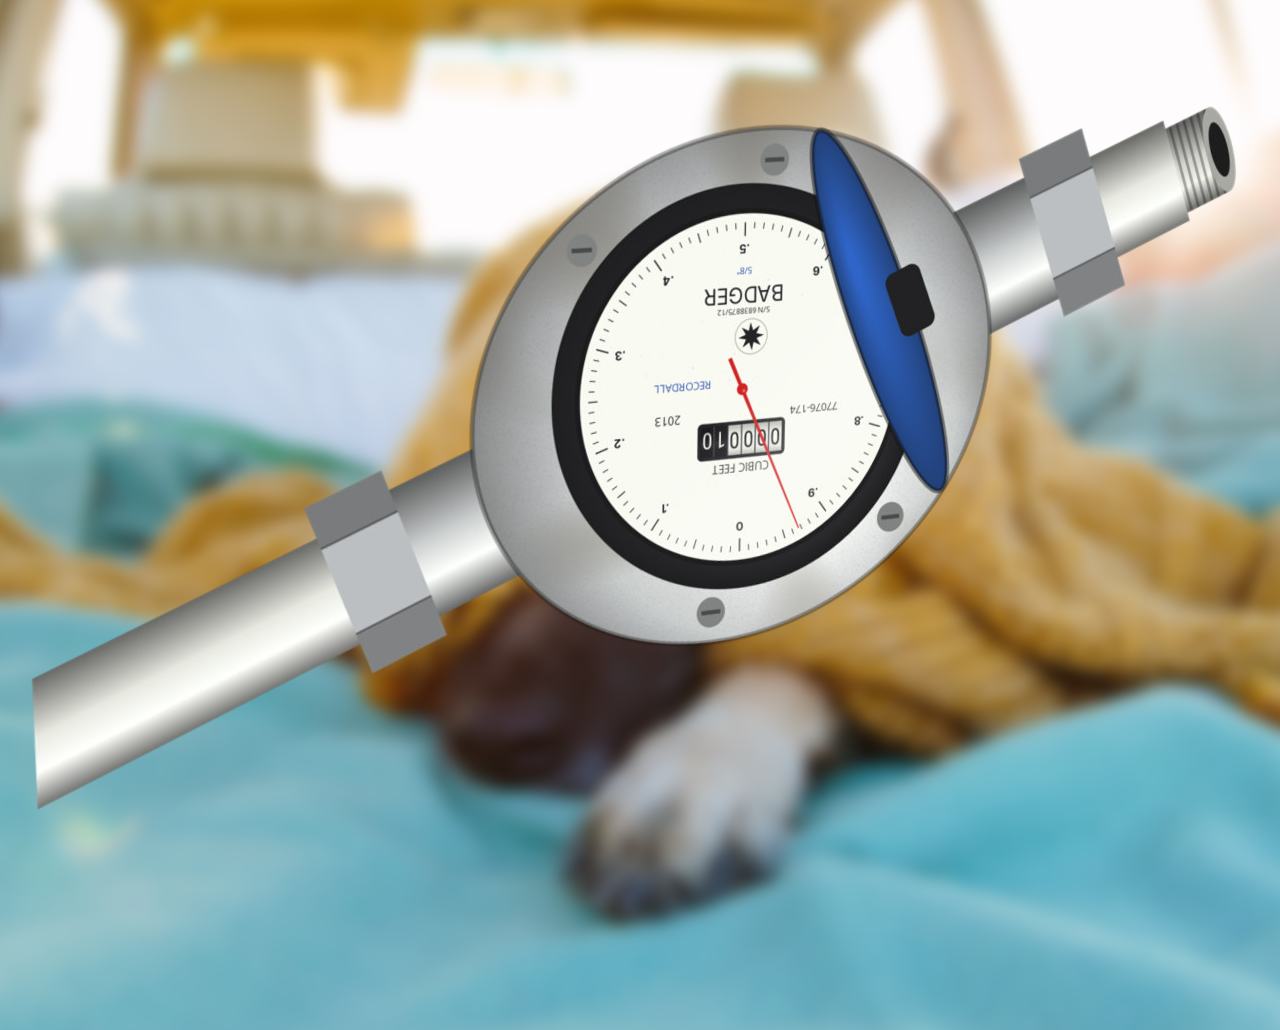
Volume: value=9.93 unit=ft³
